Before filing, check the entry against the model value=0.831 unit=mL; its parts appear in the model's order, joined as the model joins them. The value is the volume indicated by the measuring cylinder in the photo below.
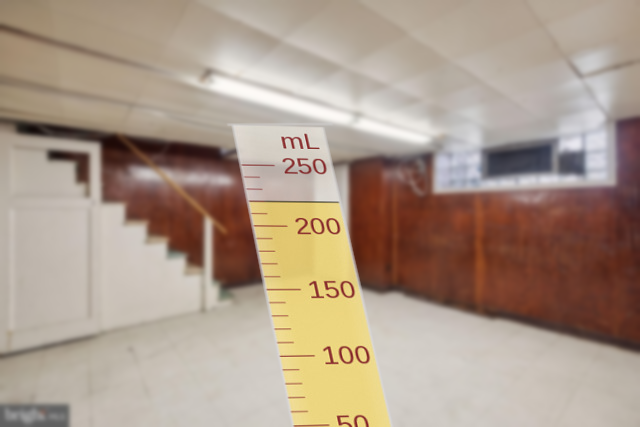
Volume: value=220 unit=mL
